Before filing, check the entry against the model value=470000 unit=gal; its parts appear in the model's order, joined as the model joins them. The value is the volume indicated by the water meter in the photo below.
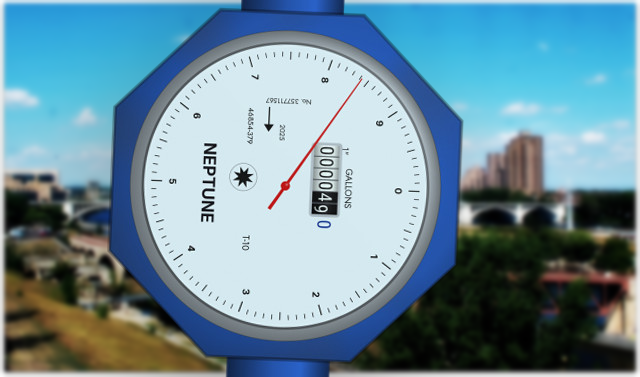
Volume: value=488.4 unit=gal
